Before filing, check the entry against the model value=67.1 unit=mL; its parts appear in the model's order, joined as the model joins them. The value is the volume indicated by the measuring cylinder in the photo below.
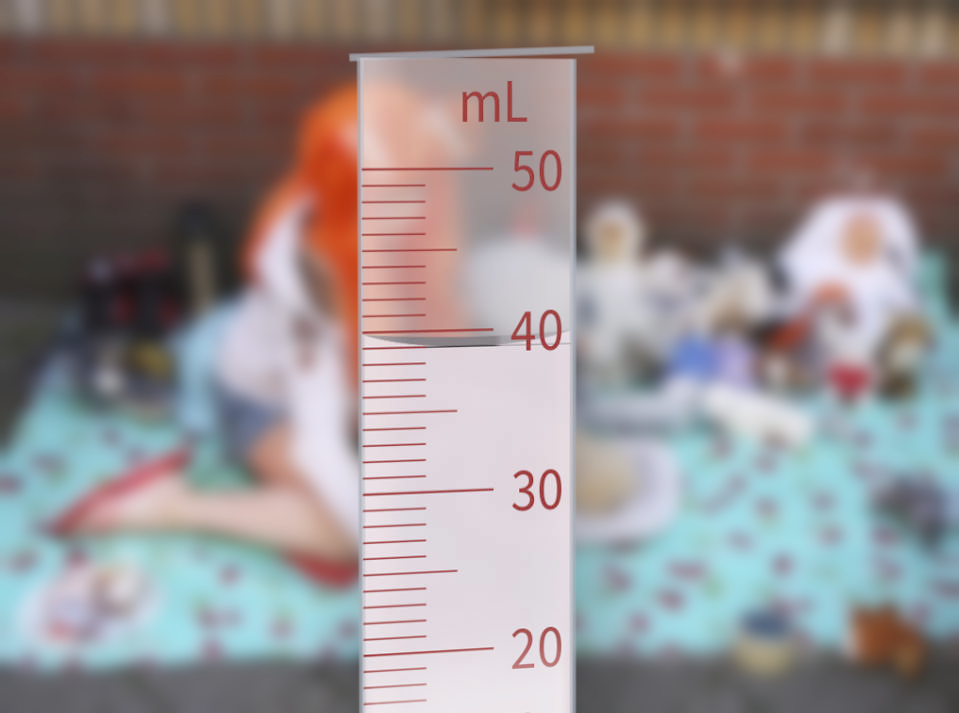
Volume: value=39 unit=mL
